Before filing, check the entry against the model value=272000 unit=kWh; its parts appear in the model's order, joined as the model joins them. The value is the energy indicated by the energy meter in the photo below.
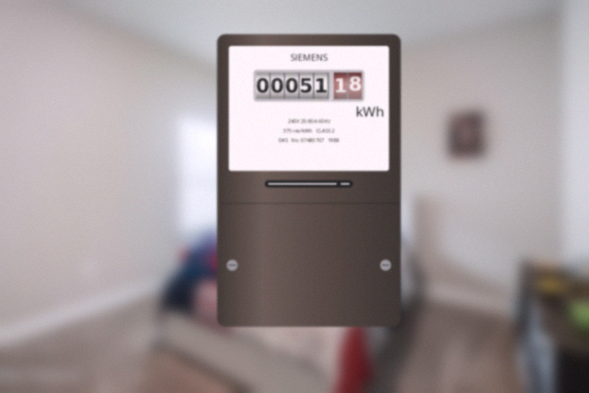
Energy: value=51.18 unit=kWh
